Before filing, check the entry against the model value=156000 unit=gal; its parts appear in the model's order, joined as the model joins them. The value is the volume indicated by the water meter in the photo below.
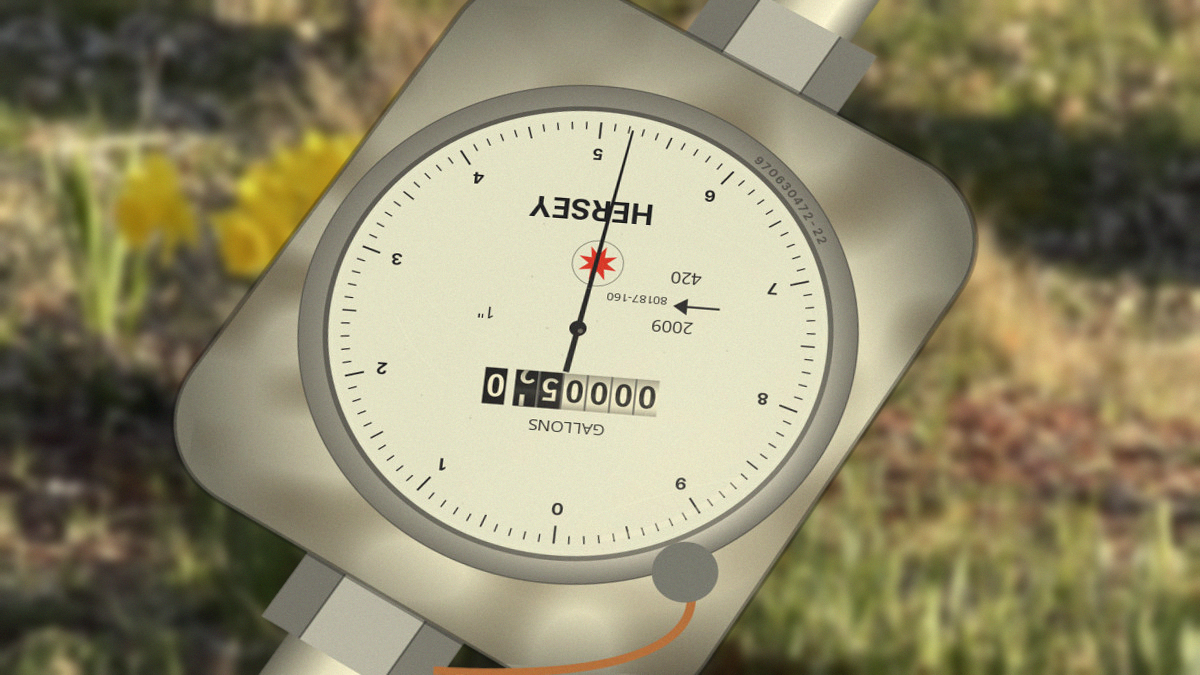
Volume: value=515.2 unit=gal
